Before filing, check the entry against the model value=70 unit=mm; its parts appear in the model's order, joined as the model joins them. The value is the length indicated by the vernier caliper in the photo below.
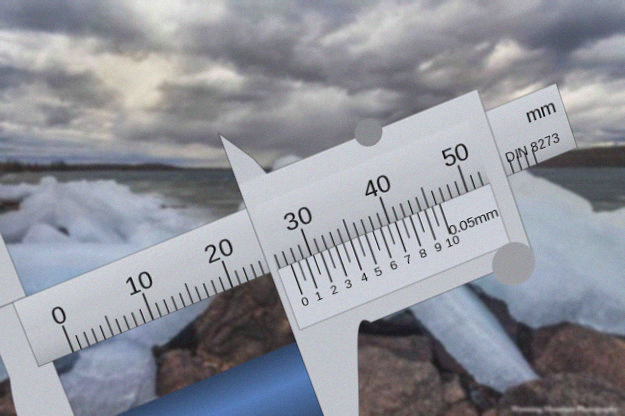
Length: value=27.4 unit=mm
